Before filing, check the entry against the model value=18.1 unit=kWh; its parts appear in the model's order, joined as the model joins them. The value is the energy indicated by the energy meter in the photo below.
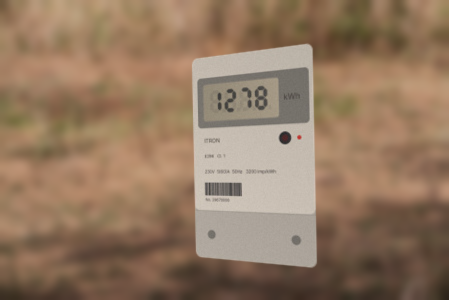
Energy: value=1278 unit=kWh
